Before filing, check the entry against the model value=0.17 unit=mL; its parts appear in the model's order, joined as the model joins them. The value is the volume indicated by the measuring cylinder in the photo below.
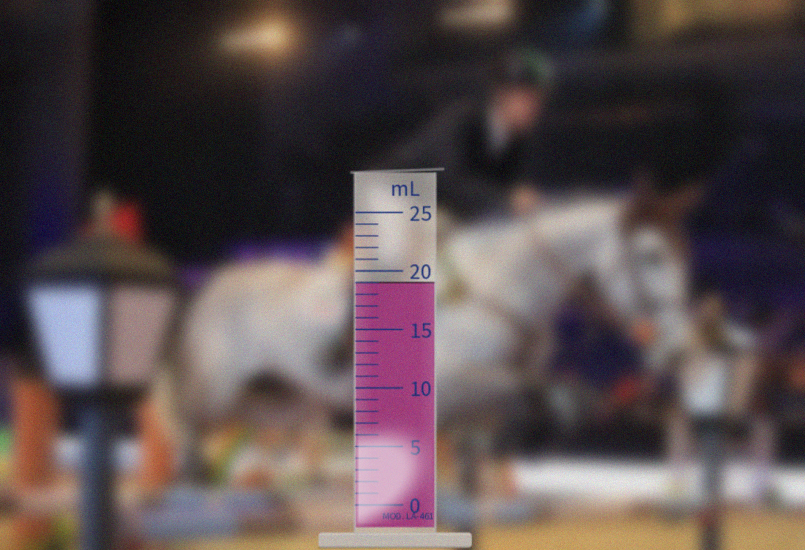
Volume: value=19 unit=mL
